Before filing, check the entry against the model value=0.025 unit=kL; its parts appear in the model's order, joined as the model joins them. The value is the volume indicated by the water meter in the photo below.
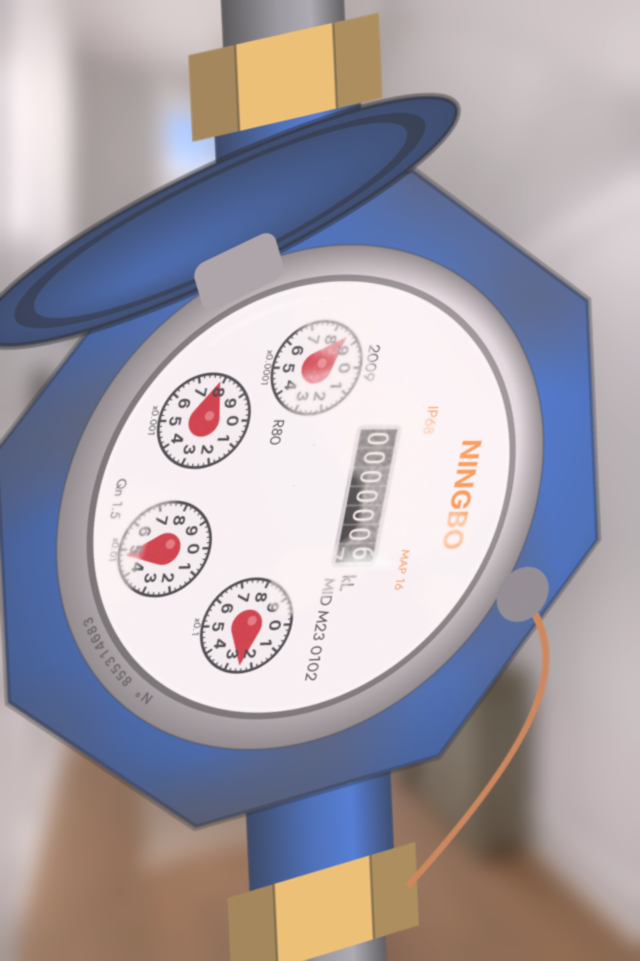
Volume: value=6.2478 unit=kL
